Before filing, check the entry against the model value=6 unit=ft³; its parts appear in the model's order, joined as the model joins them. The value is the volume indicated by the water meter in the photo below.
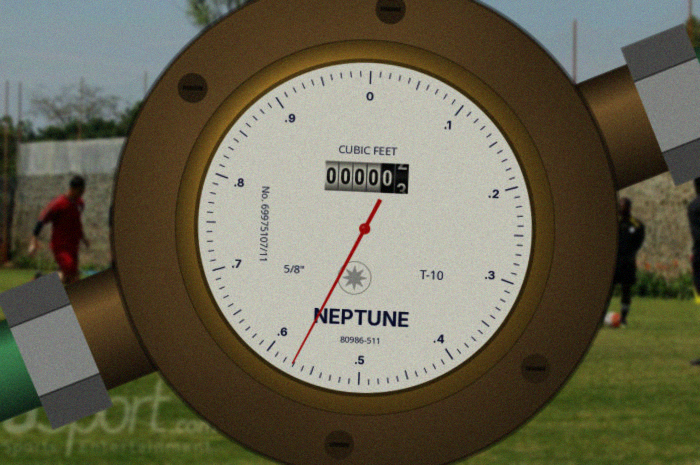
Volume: value=2.57 unit=ft³
